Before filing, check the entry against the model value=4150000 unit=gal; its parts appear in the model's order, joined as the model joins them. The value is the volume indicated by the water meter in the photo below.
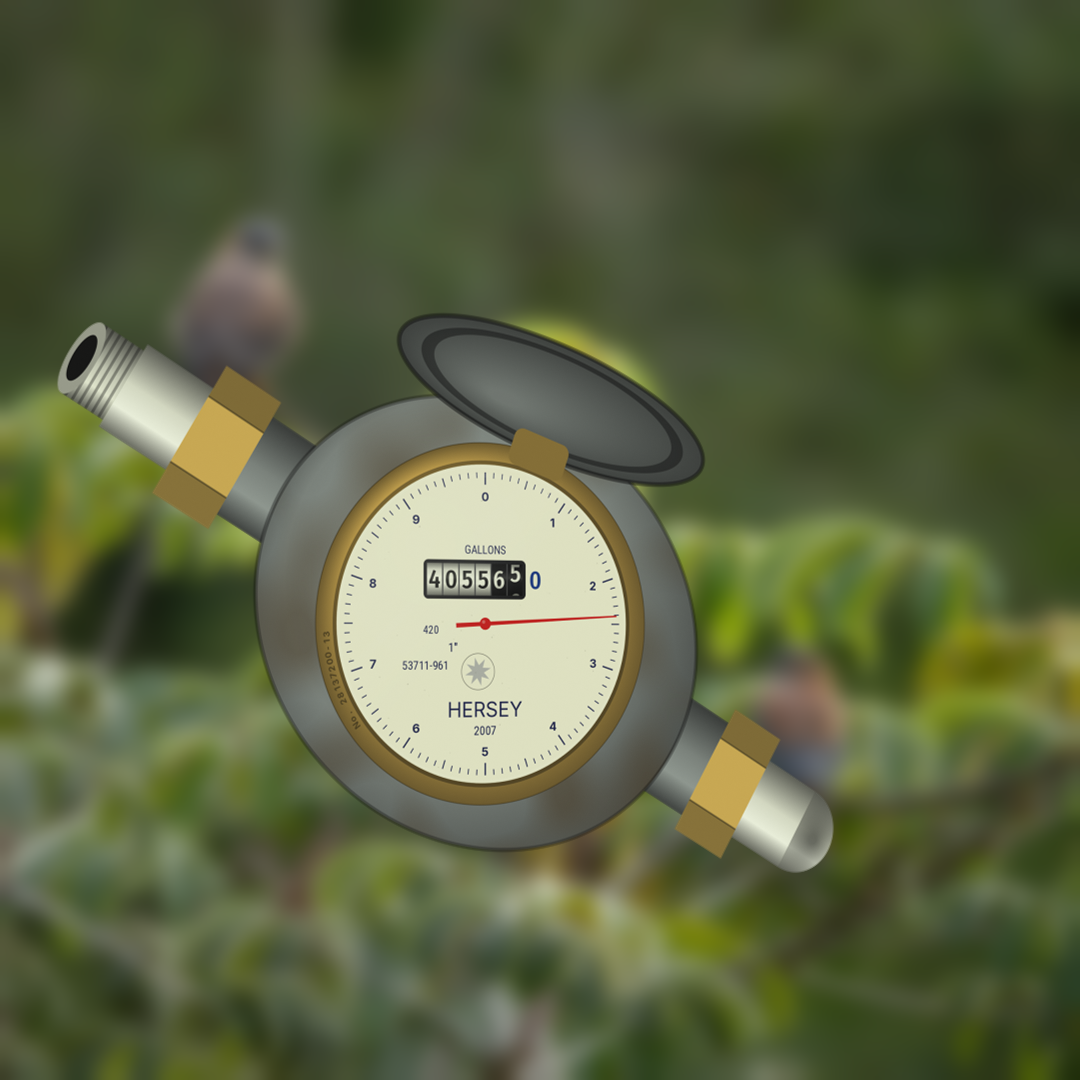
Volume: value=4055652.4 unit=gal
